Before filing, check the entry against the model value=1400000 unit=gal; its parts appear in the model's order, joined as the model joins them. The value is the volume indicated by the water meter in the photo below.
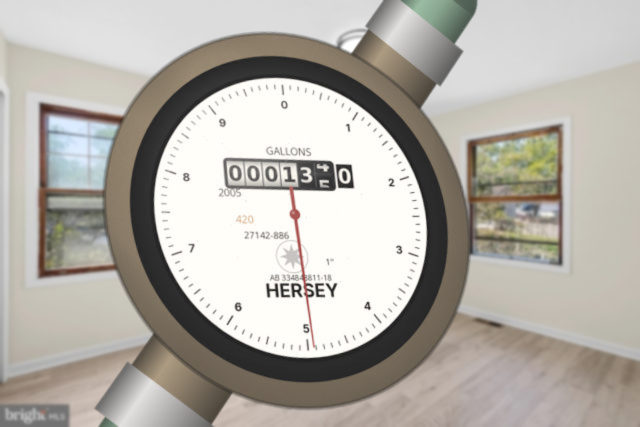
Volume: value=1344.9 unit=gal
